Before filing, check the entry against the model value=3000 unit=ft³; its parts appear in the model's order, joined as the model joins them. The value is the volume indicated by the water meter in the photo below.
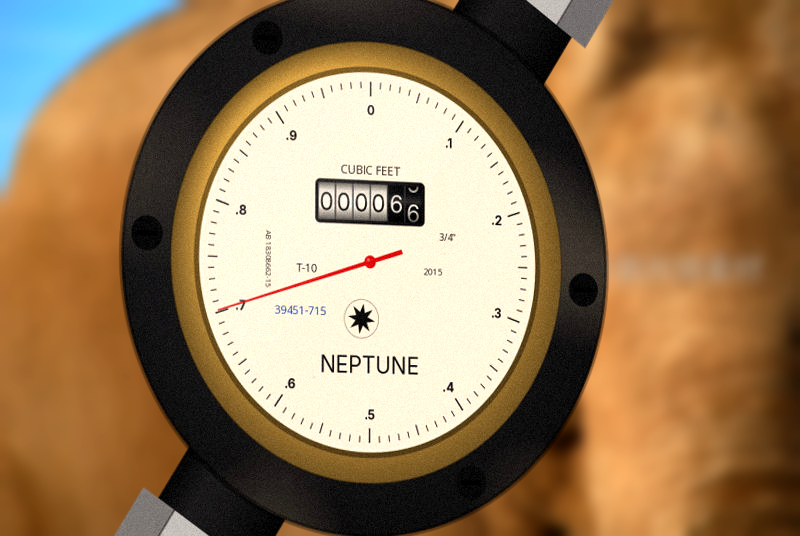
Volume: value=65.70 unit=ft³
